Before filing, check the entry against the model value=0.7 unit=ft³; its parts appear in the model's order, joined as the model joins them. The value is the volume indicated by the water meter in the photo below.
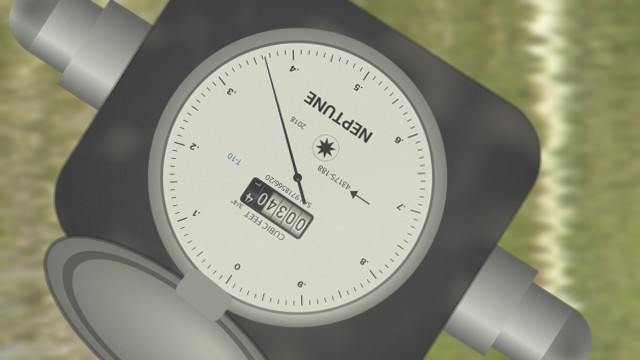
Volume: value=3404.36 unit=ft³
